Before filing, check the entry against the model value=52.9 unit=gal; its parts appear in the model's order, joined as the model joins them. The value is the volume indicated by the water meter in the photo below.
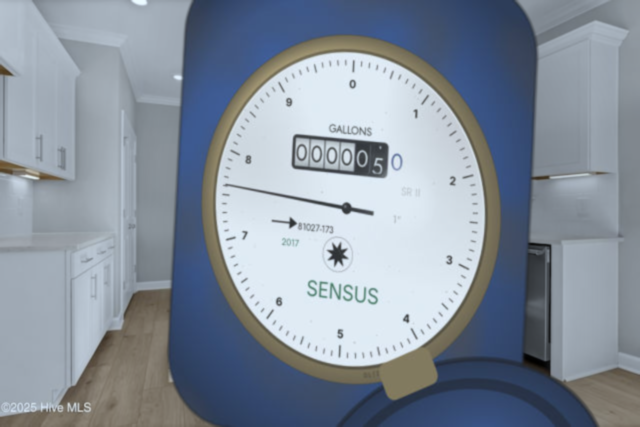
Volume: value=47.6 unit=gal
